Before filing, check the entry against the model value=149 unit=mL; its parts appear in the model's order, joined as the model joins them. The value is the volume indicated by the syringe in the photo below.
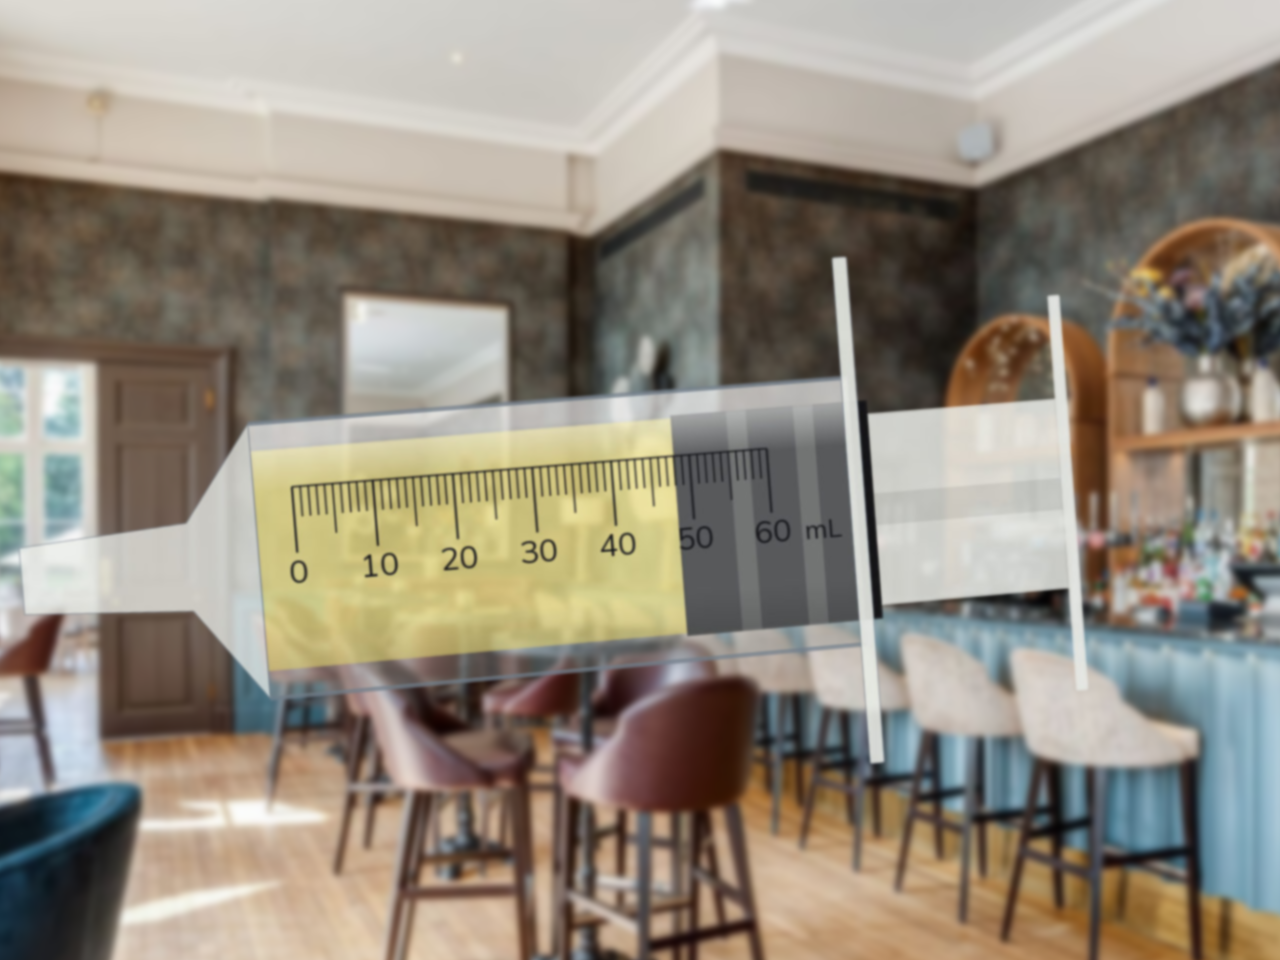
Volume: value=48 unit=mL
